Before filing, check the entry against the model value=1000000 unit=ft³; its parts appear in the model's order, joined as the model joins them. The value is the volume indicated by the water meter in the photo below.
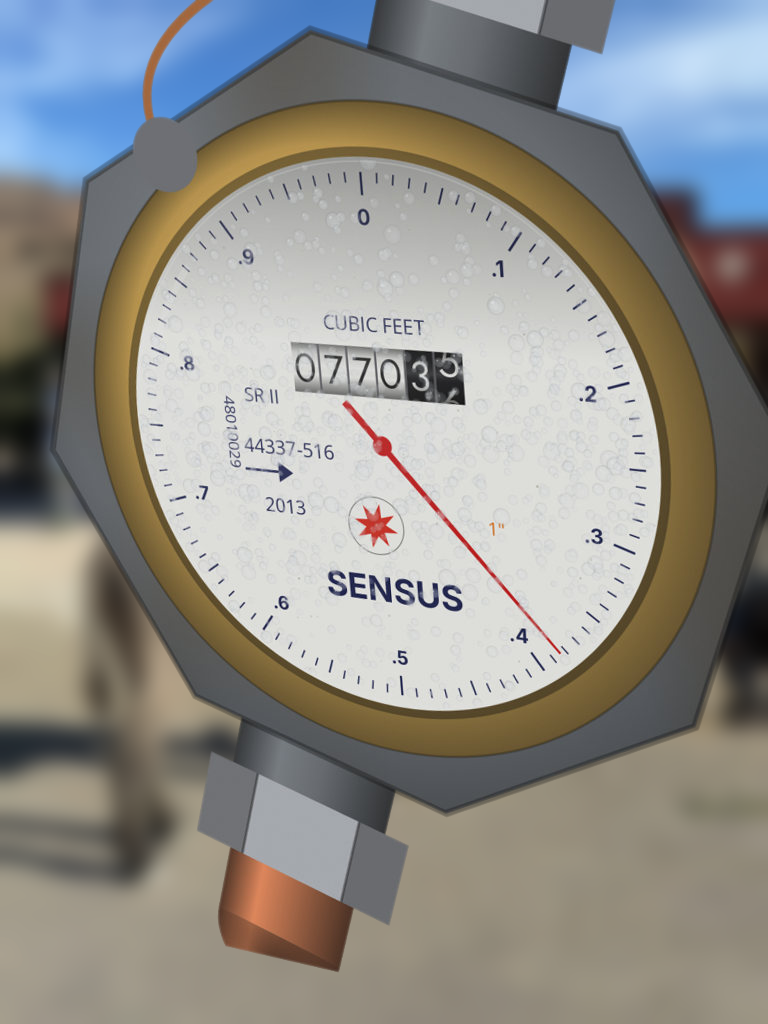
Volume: value=77035.38 unit=ft³
